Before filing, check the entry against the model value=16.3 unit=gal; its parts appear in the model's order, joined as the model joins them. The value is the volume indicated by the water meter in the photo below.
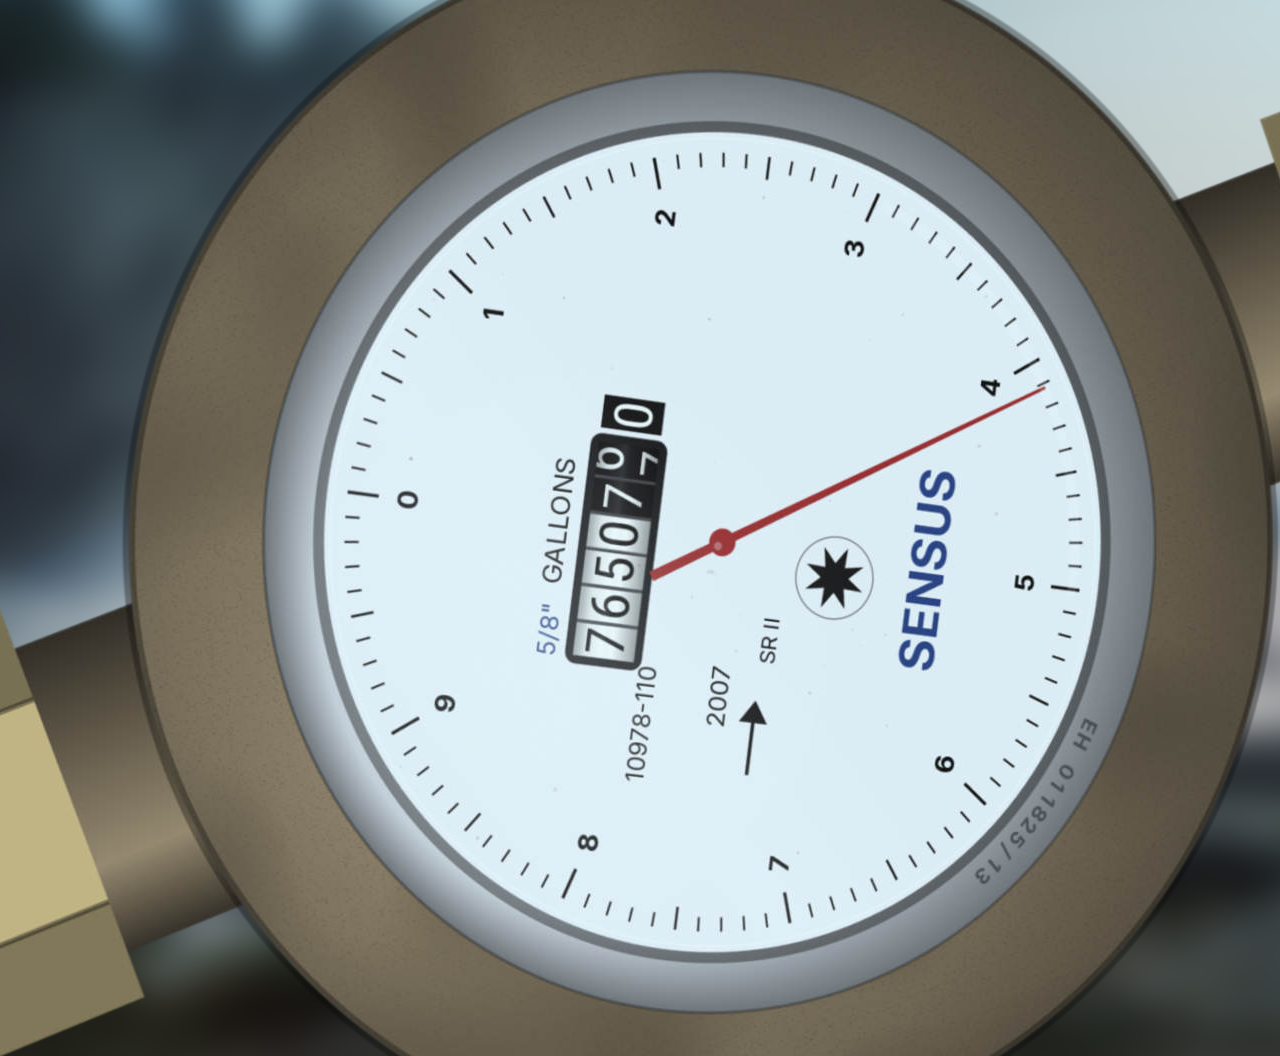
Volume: value=7650764.1 unit=gal
